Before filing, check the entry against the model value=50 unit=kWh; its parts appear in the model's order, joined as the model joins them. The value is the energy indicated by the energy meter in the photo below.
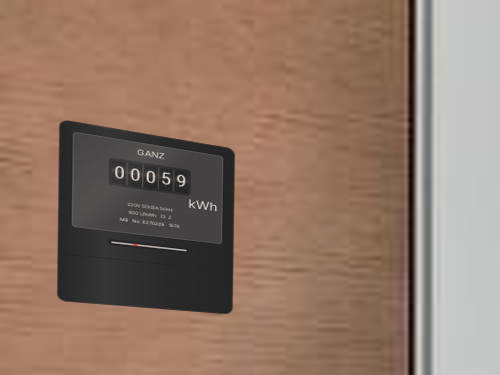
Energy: value=59 unit=kWh
